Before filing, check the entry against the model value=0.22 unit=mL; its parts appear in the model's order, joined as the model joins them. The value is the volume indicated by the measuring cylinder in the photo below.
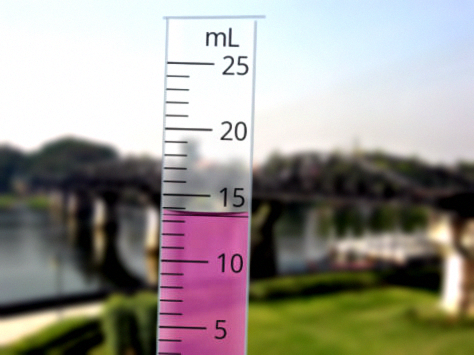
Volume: value=13.5 unit=mL
